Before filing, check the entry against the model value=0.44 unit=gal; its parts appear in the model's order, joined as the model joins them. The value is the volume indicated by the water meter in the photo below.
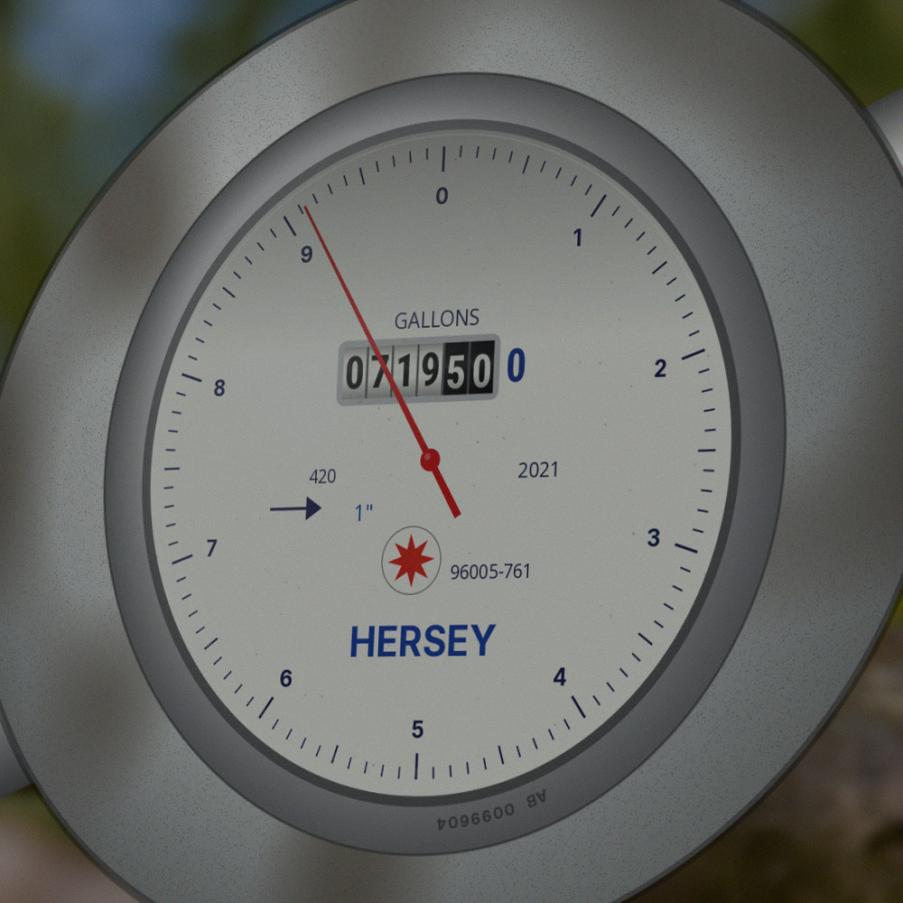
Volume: value=719499.1 unit=gal
